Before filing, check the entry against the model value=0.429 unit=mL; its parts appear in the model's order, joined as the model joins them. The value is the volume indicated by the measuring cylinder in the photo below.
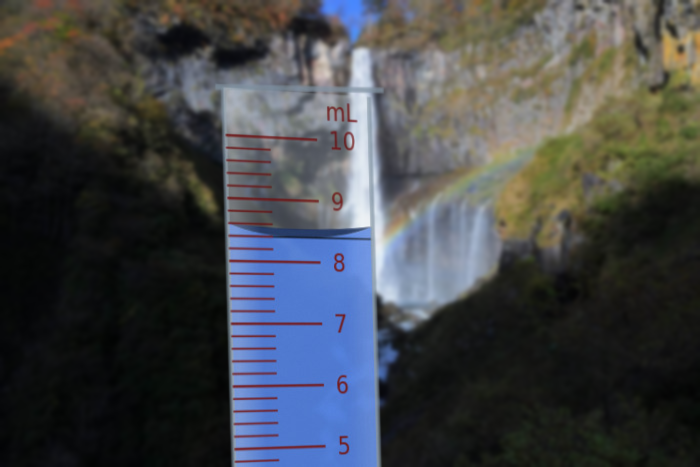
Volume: value=8.4 unit=mL
